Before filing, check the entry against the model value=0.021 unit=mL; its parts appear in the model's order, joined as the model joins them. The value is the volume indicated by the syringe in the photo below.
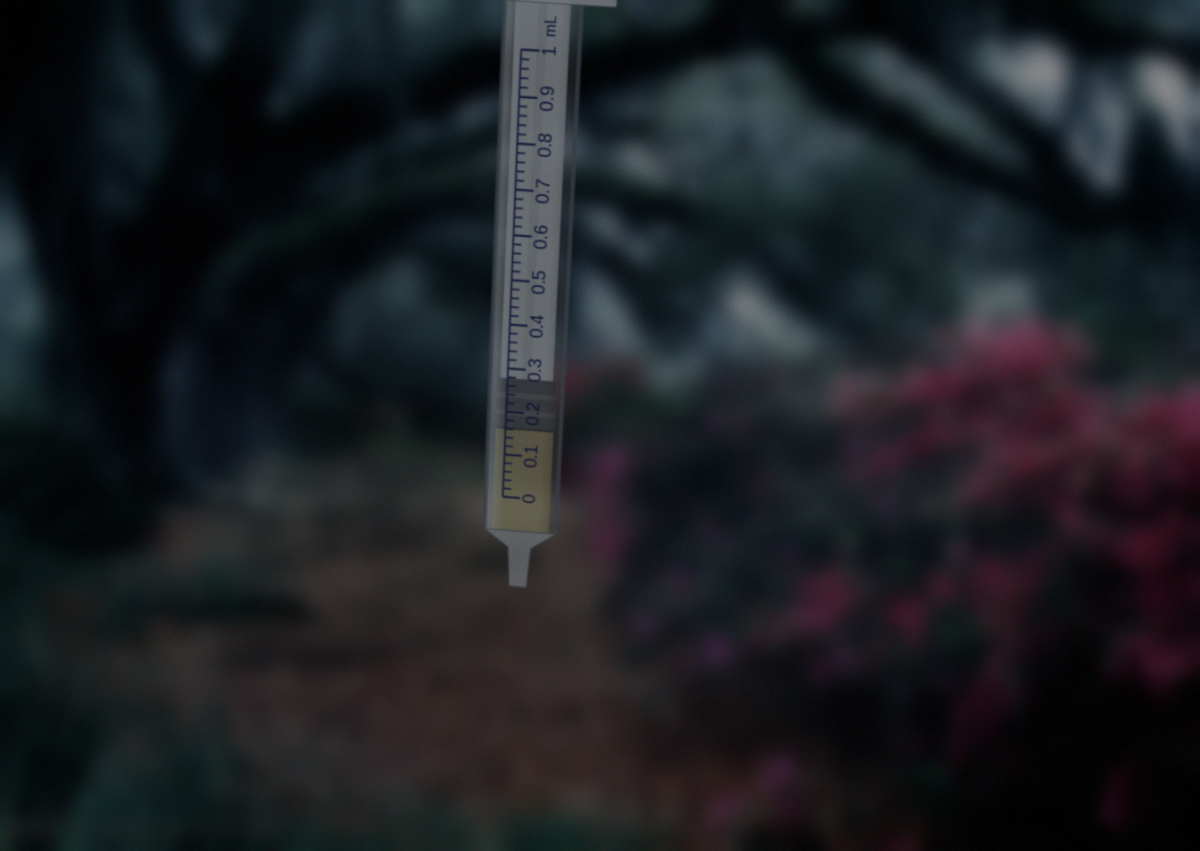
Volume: value=0.16 unit=mL
